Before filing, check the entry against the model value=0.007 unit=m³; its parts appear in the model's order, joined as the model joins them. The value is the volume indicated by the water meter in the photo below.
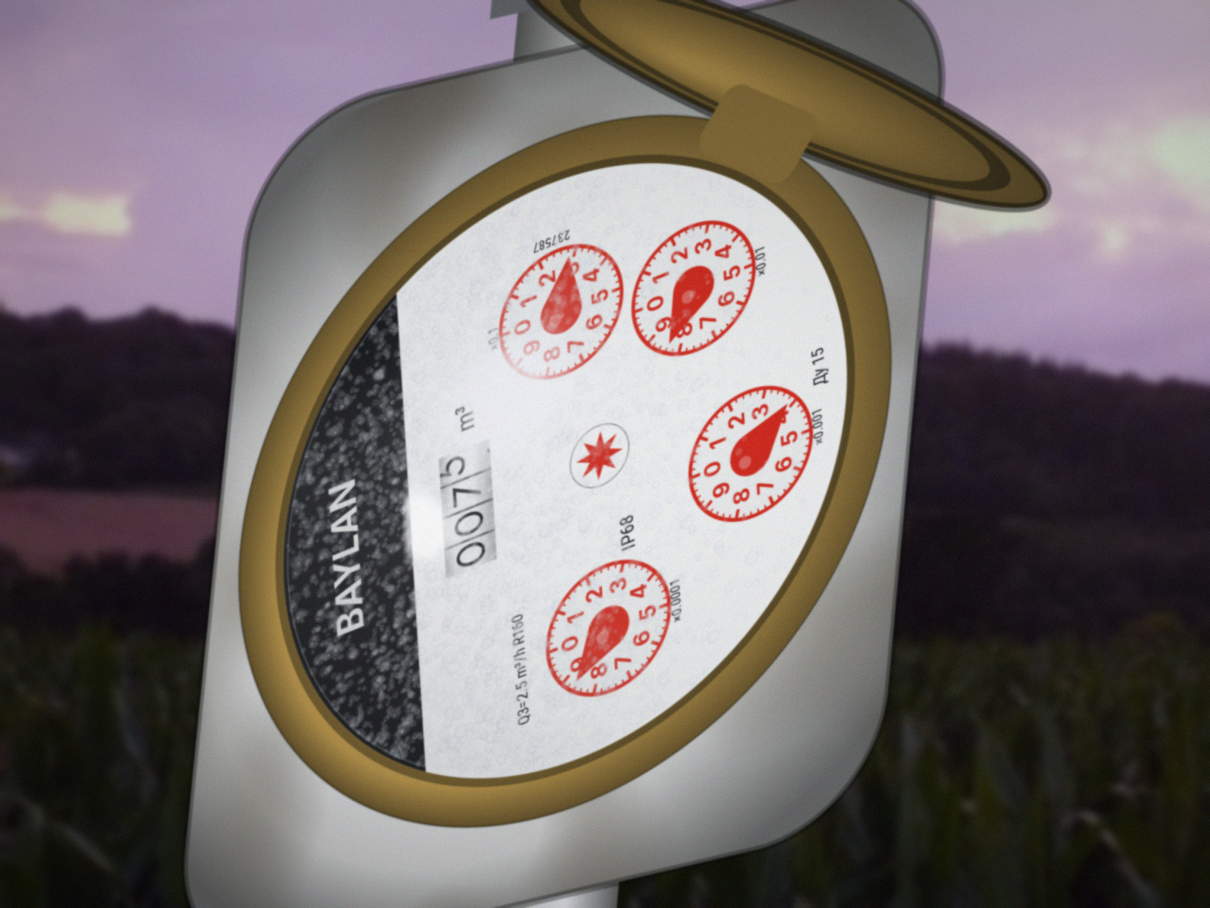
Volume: value=75.2838 unit=m³
